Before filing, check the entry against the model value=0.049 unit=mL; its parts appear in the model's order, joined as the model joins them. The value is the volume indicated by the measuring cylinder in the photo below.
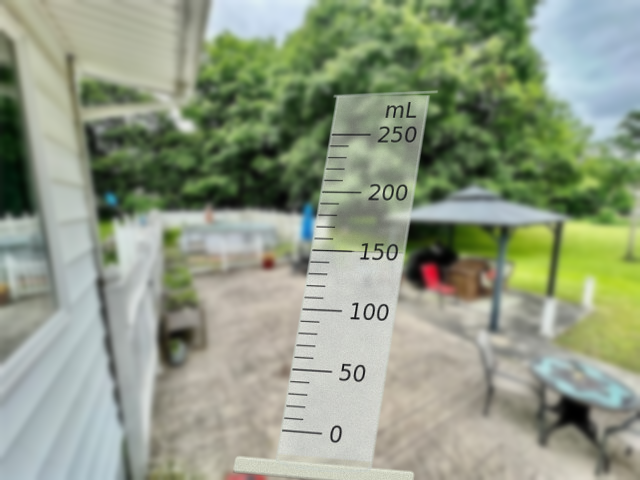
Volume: value=150 unit=mL
